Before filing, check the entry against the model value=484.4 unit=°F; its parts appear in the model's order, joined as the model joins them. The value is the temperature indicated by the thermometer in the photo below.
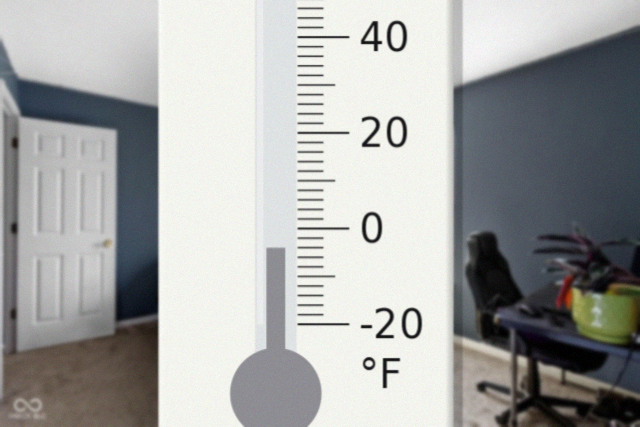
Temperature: value=-4 unit=°F
